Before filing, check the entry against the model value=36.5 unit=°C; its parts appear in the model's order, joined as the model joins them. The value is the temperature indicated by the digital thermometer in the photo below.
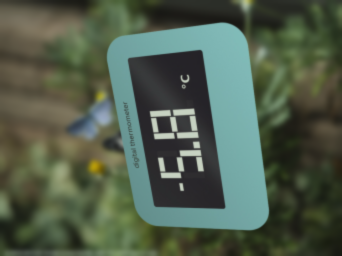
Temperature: value=-5.8 unit=°C
